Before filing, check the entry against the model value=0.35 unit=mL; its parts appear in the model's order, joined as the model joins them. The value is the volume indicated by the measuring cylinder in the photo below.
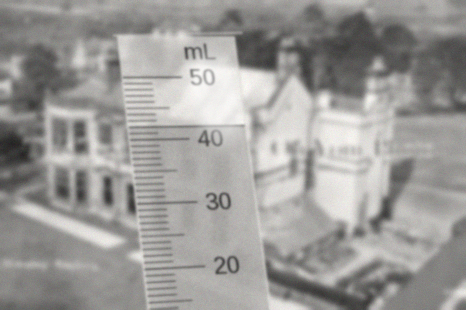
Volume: value=42 unit=mL
